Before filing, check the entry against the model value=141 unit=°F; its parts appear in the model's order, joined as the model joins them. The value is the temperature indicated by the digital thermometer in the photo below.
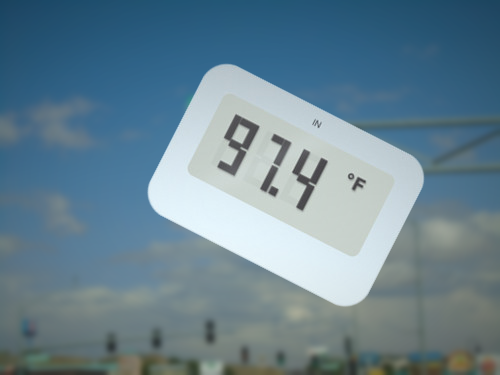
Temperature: value=97.4 unit=°F
